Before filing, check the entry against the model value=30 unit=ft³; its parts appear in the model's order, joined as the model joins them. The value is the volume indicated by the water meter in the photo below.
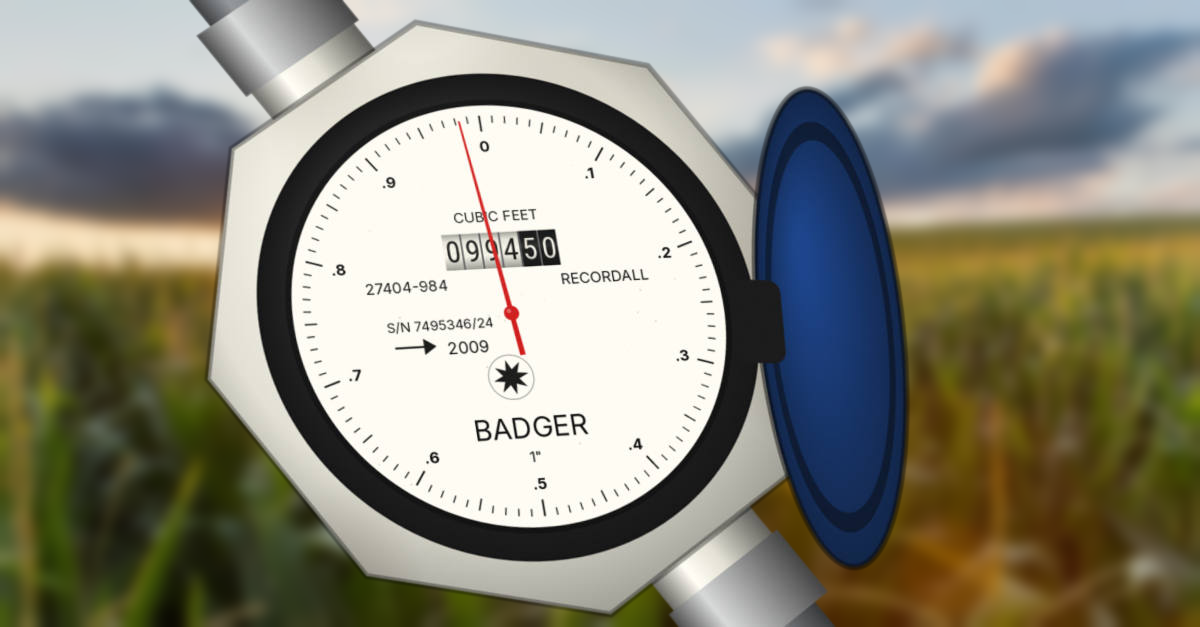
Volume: value=99449.98 unit=ft³
